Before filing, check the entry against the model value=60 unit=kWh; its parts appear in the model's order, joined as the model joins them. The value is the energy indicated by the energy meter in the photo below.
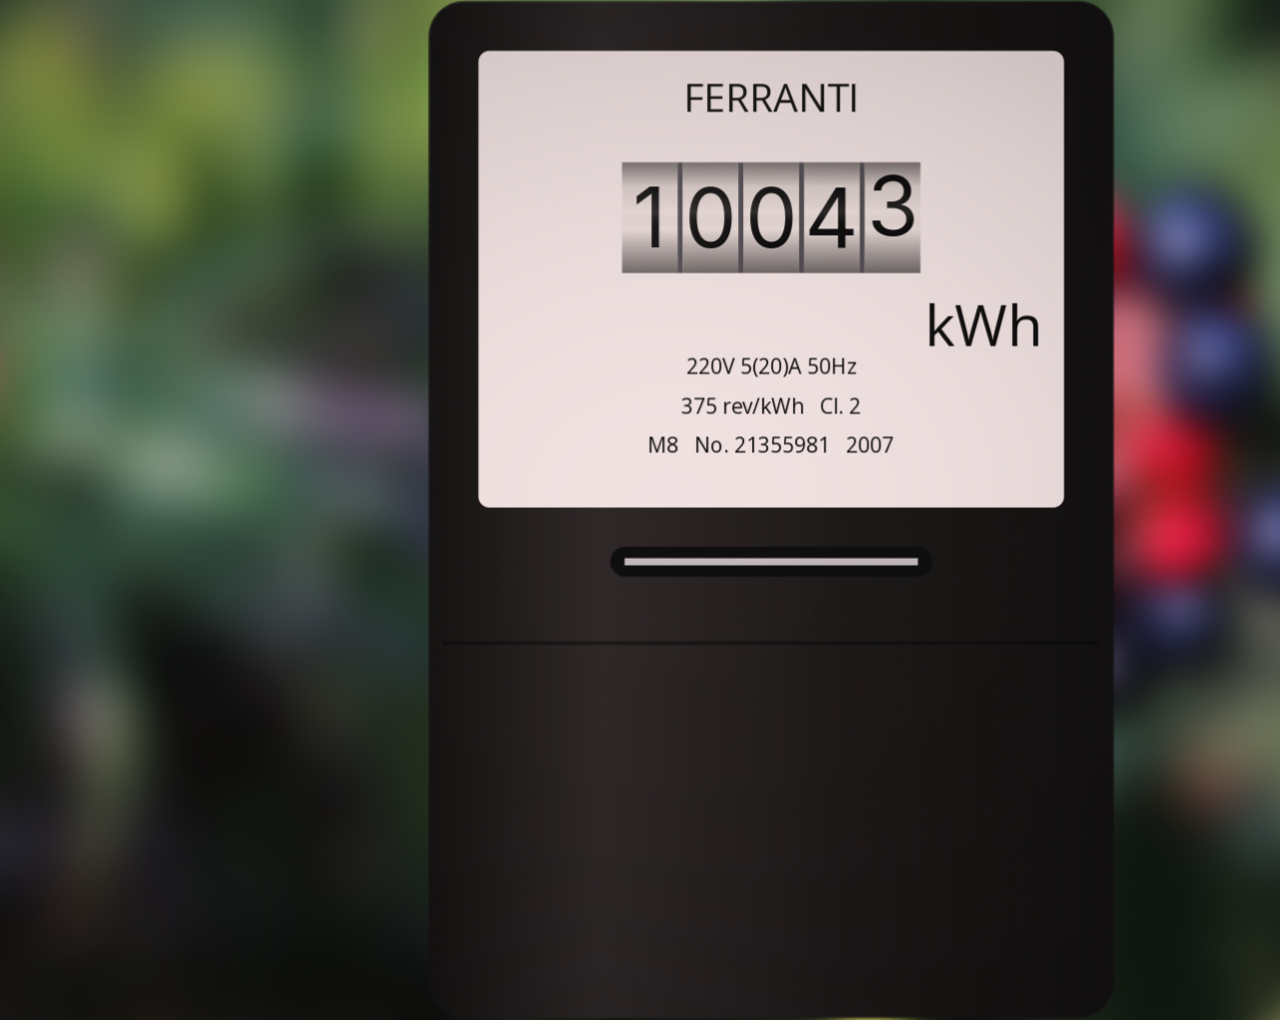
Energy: value=10043 unit=kWh
